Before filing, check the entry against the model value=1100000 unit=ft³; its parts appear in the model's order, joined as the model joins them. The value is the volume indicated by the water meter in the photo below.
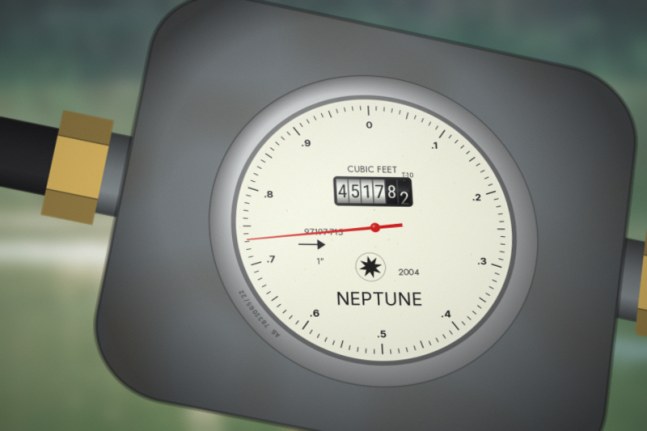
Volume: value=451781.73 unit=ft³
